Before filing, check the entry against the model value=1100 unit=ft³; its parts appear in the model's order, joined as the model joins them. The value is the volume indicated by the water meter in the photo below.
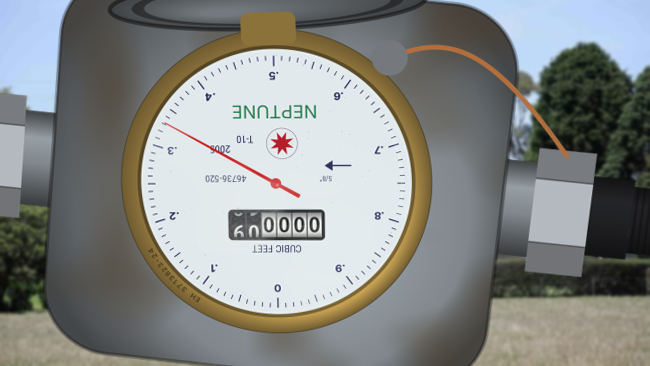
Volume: value=9.33 unit=ft³
